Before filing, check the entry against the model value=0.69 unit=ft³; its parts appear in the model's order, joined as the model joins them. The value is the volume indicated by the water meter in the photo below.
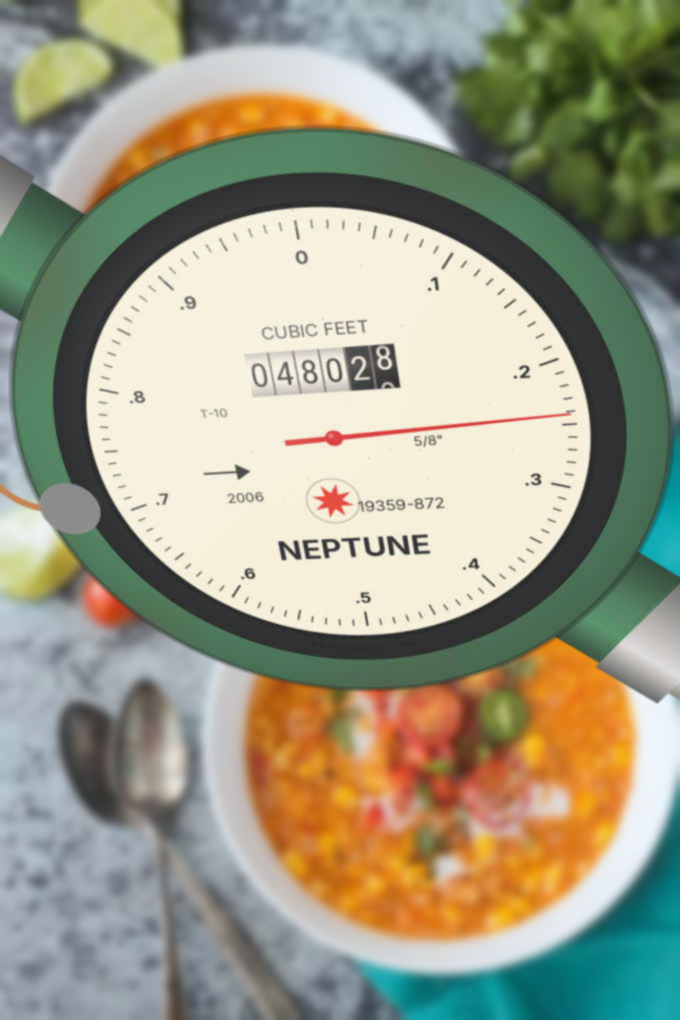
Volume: value=48028.24 unit=ft³
